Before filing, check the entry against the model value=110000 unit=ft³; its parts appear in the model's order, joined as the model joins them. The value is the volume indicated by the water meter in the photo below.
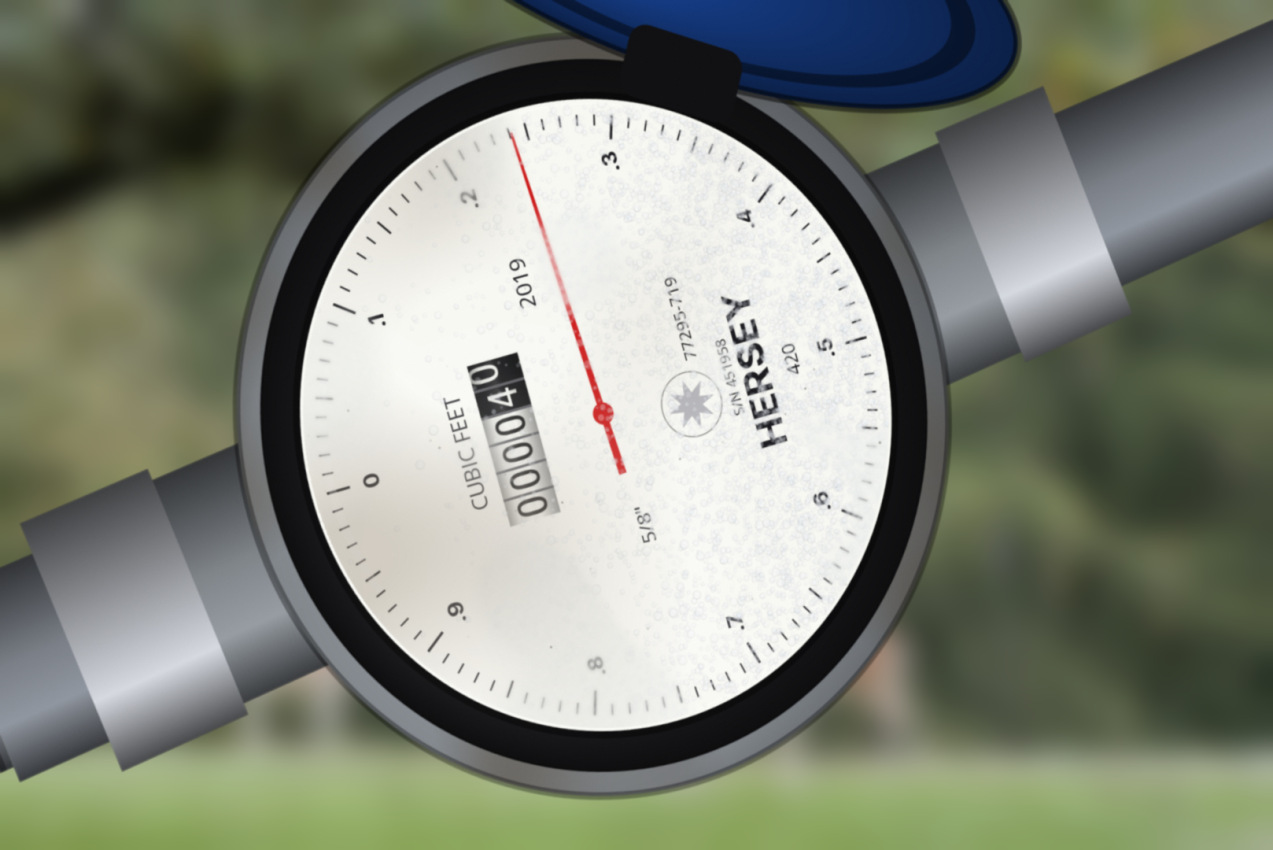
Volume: value=40.24 unit=ft³
